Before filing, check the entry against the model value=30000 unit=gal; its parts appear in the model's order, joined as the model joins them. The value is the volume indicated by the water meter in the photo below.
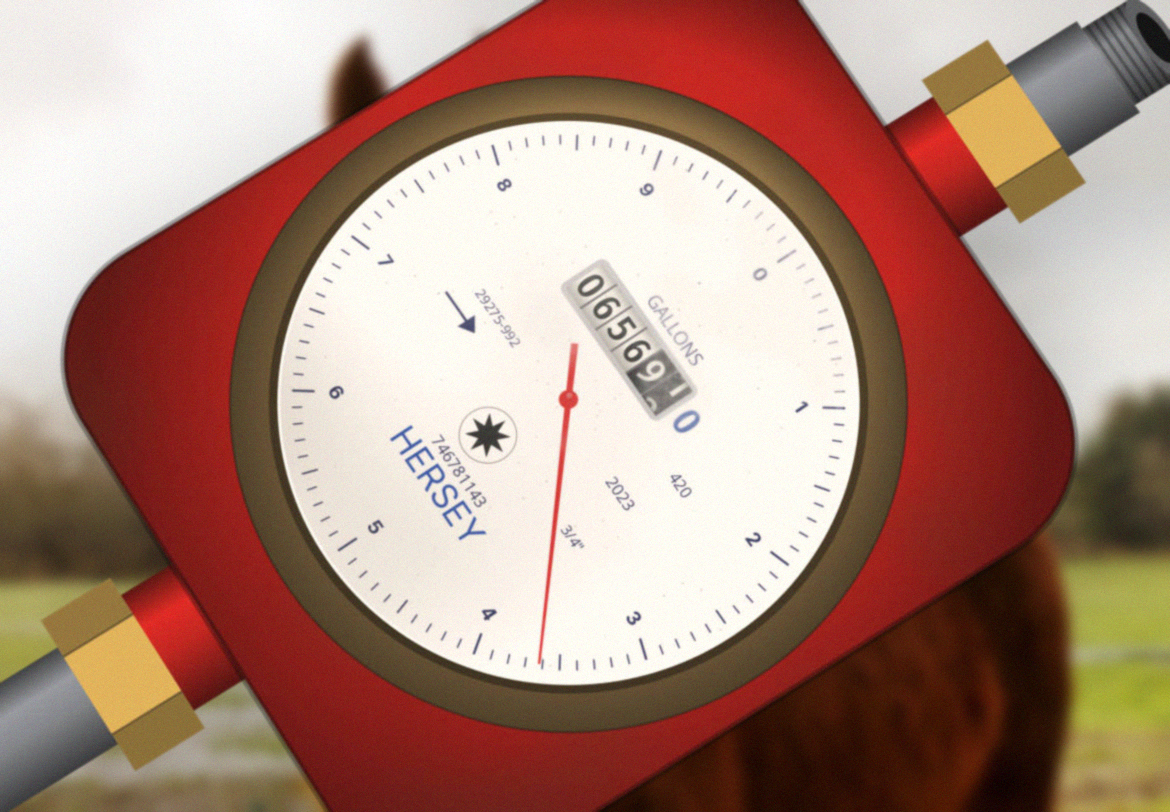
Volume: value=656913.6 unit=gal
